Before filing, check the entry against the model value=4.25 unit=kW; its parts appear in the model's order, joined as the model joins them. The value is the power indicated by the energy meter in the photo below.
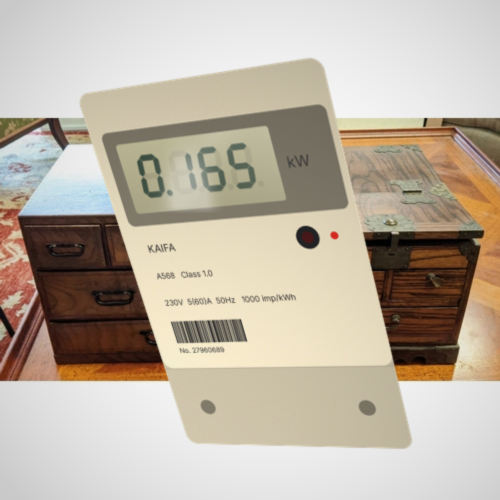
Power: value=0.165 unit=kW
